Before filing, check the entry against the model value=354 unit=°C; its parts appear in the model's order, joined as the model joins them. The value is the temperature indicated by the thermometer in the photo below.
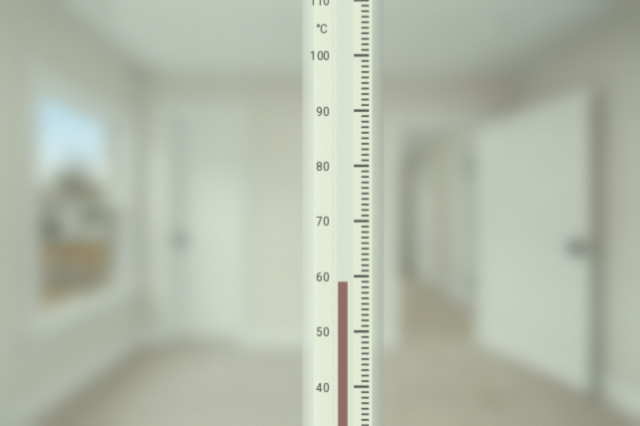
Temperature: value=59 unit=°C
